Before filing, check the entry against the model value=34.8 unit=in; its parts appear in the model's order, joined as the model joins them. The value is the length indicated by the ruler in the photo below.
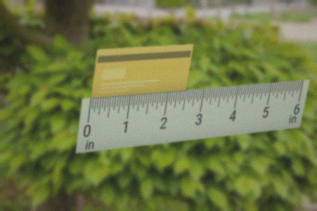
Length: value=2.5 unit=in
